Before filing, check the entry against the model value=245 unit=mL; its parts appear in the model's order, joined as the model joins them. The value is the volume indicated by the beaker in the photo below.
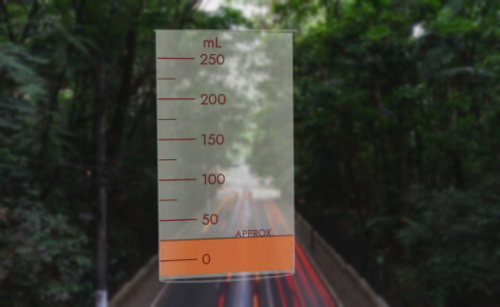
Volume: value=25 unit=mL
